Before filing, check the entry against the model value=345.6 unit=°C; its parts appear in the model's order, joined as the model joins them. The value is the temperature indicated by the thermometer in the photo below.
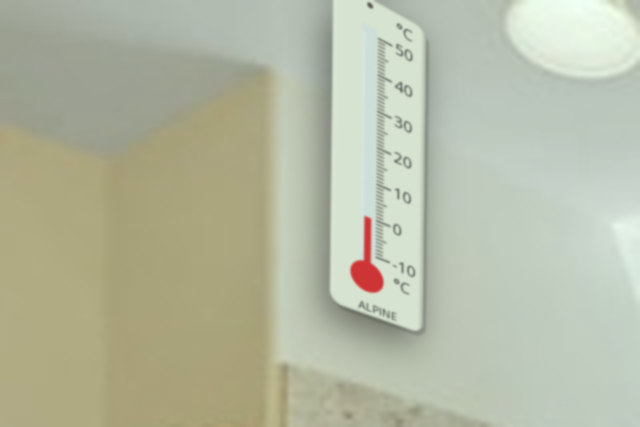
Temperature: value=0 unit=°C
